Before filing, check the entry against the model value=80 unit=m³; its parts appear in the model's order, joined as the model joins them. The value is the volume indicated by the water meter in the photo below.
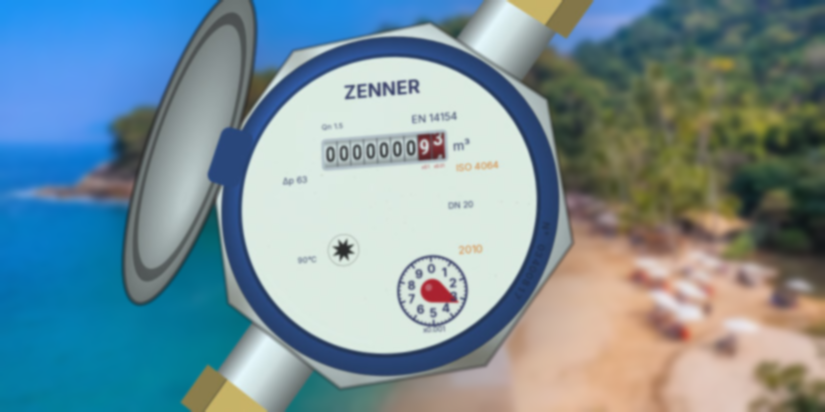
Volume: value=0.933 unit=m³
